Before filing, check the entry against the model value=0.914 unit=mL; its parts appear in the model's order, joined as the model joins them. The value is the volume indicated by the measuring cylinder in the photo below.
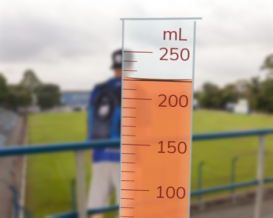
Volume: value=220 unit=mL
